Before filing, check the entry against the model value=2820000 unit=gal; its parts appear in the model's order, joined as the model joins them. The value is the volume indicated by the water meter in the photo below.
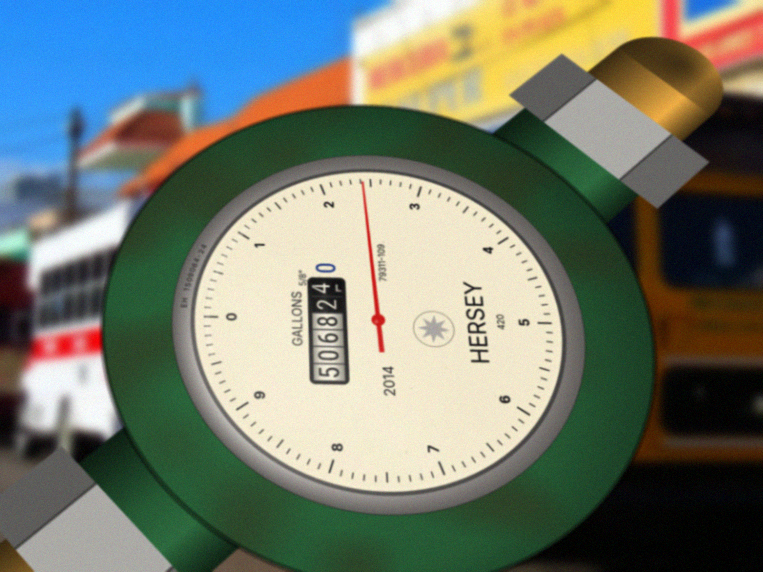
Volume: value=5068242.4 unit=gal
